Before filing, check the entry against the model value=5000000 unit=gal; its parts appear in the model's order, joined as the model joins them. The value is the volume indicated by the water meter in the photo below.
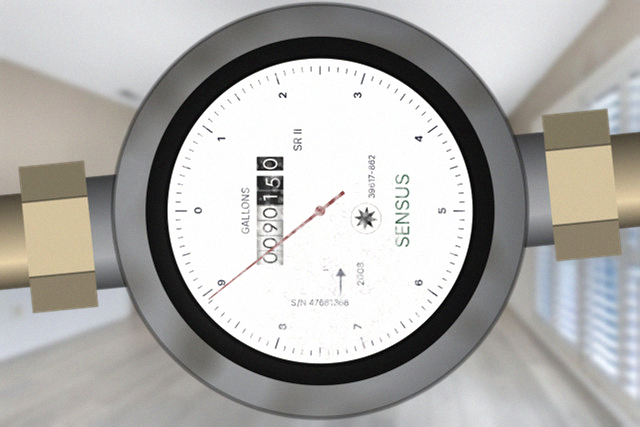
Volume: value=90148.9 unit=gal
